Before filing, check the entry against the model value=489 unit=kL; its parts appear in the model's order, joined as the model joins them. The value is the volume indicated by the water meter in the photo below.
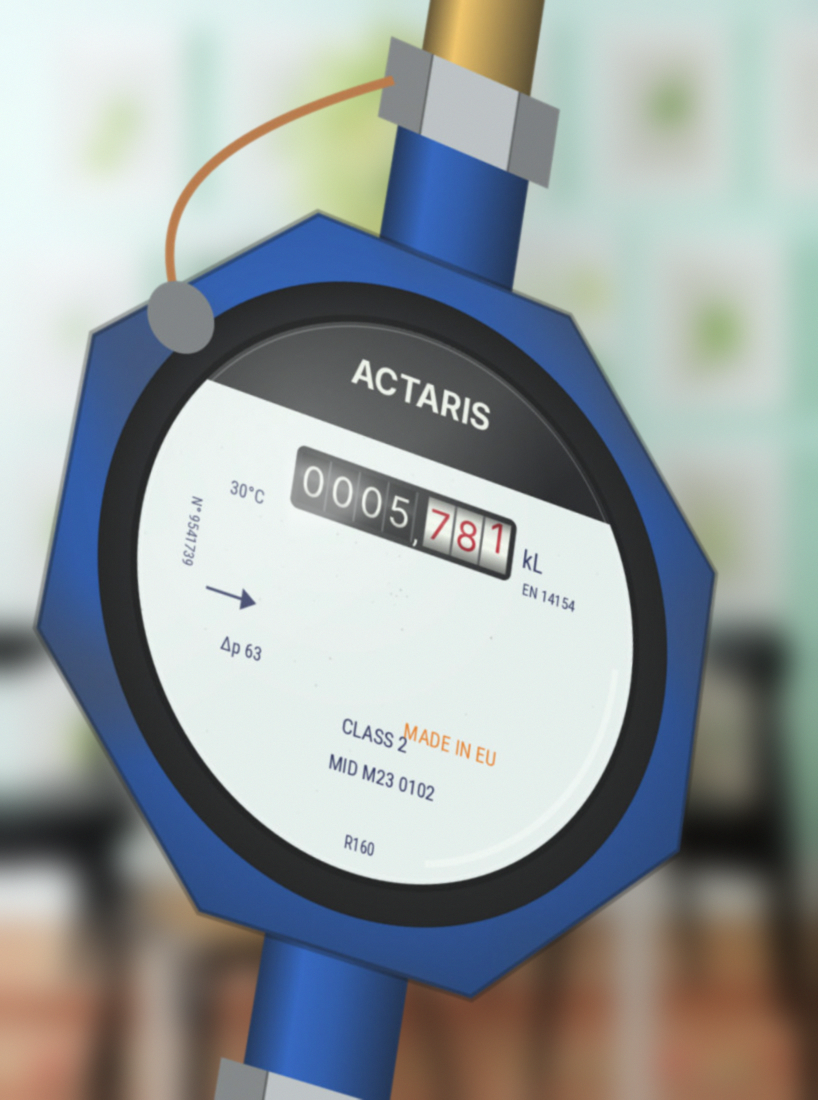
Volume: value=5.781 unit=kL
